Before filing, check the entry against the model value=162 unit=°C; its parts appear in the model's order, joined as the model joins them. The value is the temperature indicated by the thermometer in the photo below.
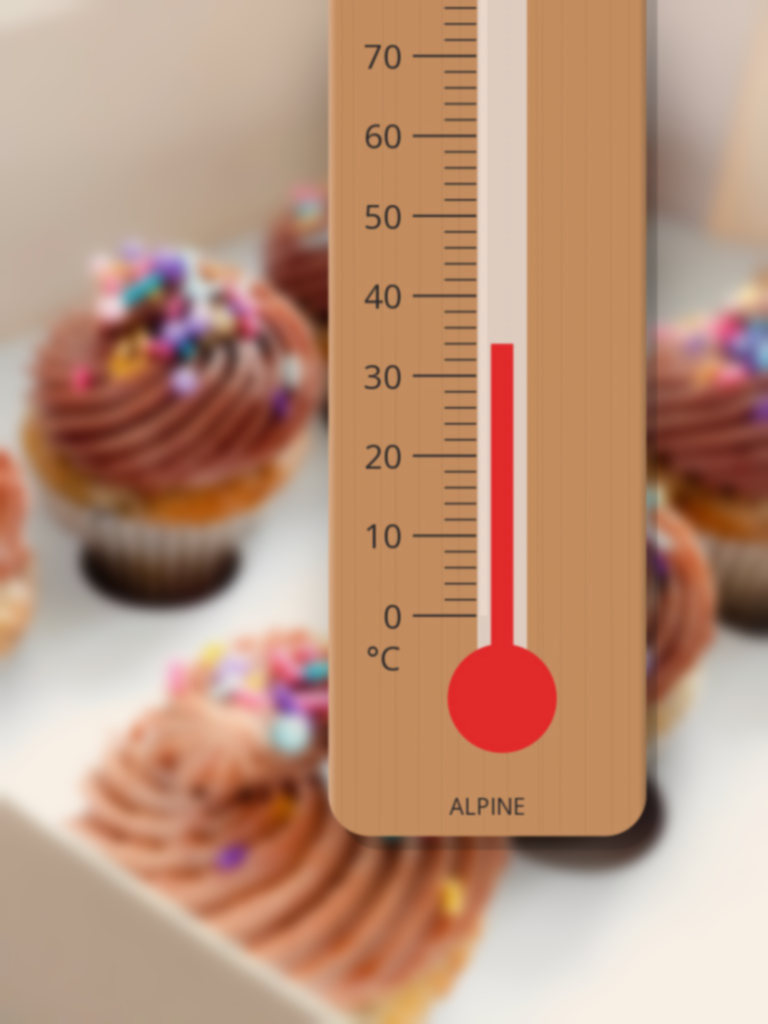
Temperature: value=34 unit=°C
